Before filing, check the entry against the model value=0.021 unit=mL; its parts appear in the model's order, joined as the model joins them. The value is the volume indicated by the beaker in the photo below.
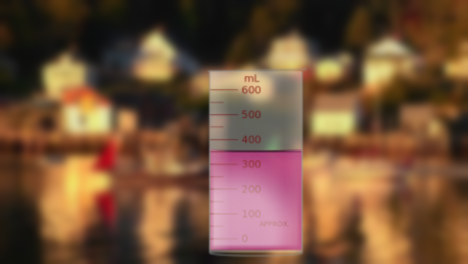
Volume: value=350 unit=mL
